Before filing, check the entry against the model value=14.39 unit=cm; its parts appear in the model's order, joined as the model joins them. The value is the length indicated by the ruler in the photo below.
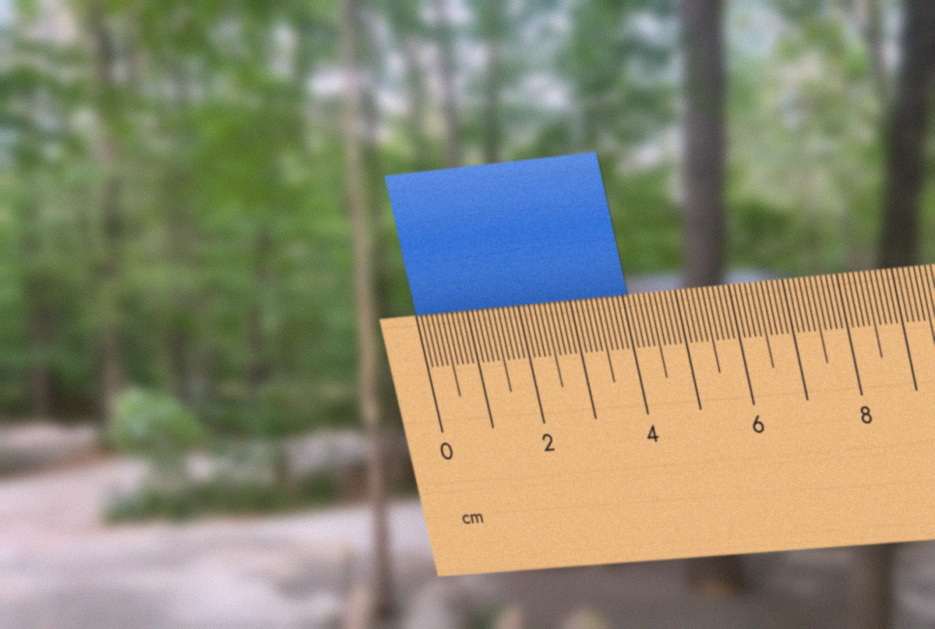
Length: value=4.1 unit=cm
